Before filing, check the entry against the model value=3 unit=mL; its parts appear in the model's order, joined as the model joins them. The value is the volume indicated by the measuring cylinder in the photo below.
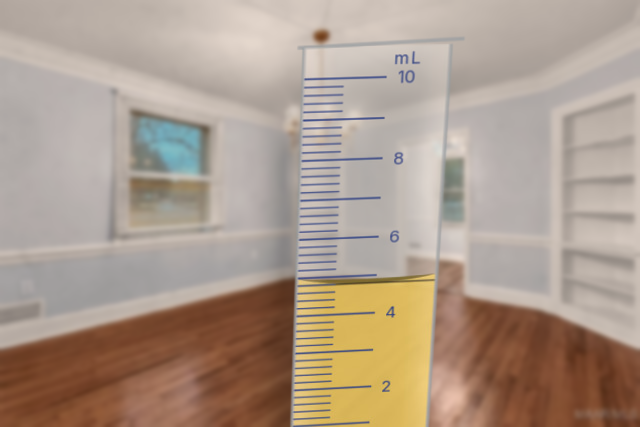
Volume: value=4.8 unit=mL
